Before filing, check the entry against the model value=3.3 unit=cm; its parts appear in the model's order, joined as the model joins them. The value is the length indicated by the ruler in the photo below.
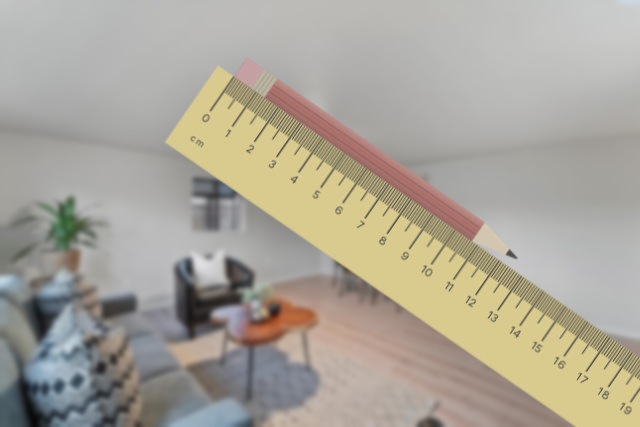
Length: value=12.5 unit=cm
